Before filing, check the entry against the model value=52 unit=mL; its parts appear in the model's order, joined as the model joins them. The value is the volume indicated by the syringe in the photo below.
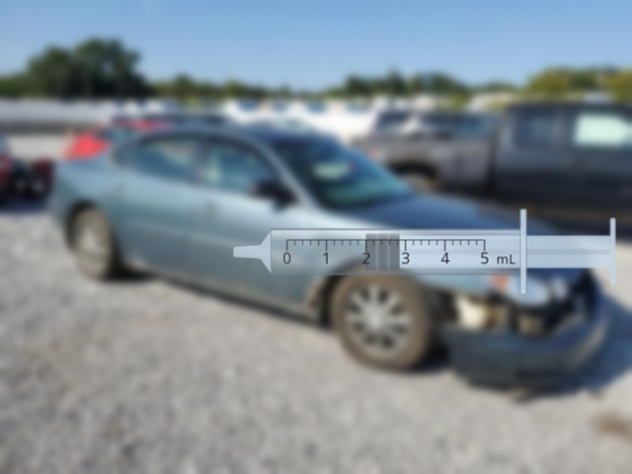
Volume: value=2 unit=mL
